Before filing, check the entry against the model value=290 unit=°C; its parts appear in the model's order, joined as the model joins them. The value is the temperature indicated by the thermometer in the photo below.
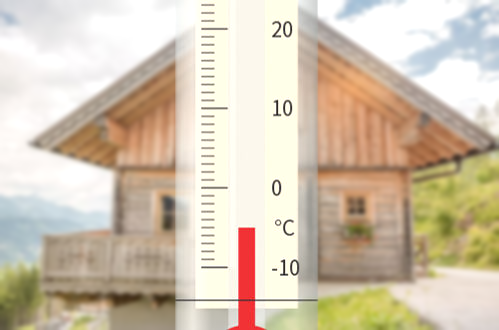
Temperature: value=-5 unit=°C
